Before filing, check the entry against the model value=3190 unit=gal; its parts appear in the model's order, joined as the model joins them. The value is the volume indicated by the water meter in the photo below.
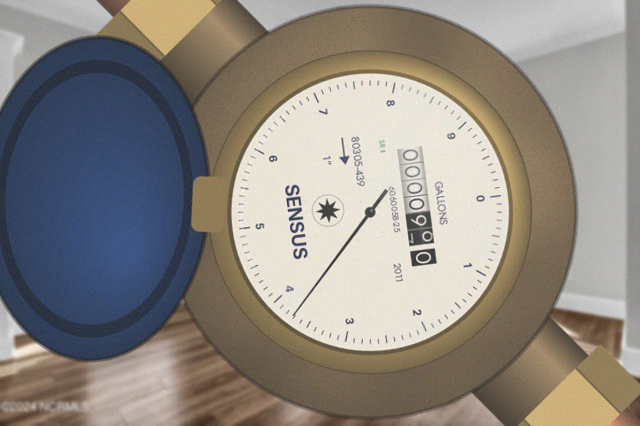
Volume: value=963.7 unit=gal
